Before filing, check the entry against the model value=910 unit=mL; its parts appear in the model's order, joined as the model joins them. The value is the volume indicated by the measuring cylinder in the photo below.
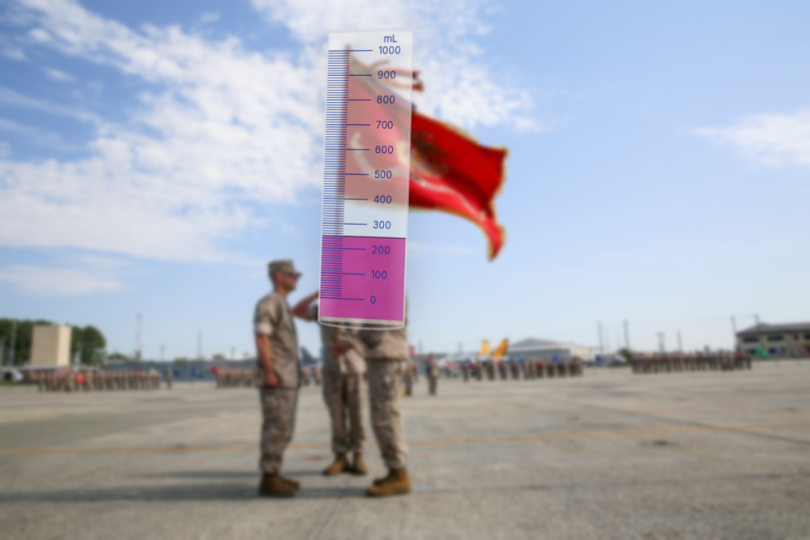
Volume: value=250 unit=mL
